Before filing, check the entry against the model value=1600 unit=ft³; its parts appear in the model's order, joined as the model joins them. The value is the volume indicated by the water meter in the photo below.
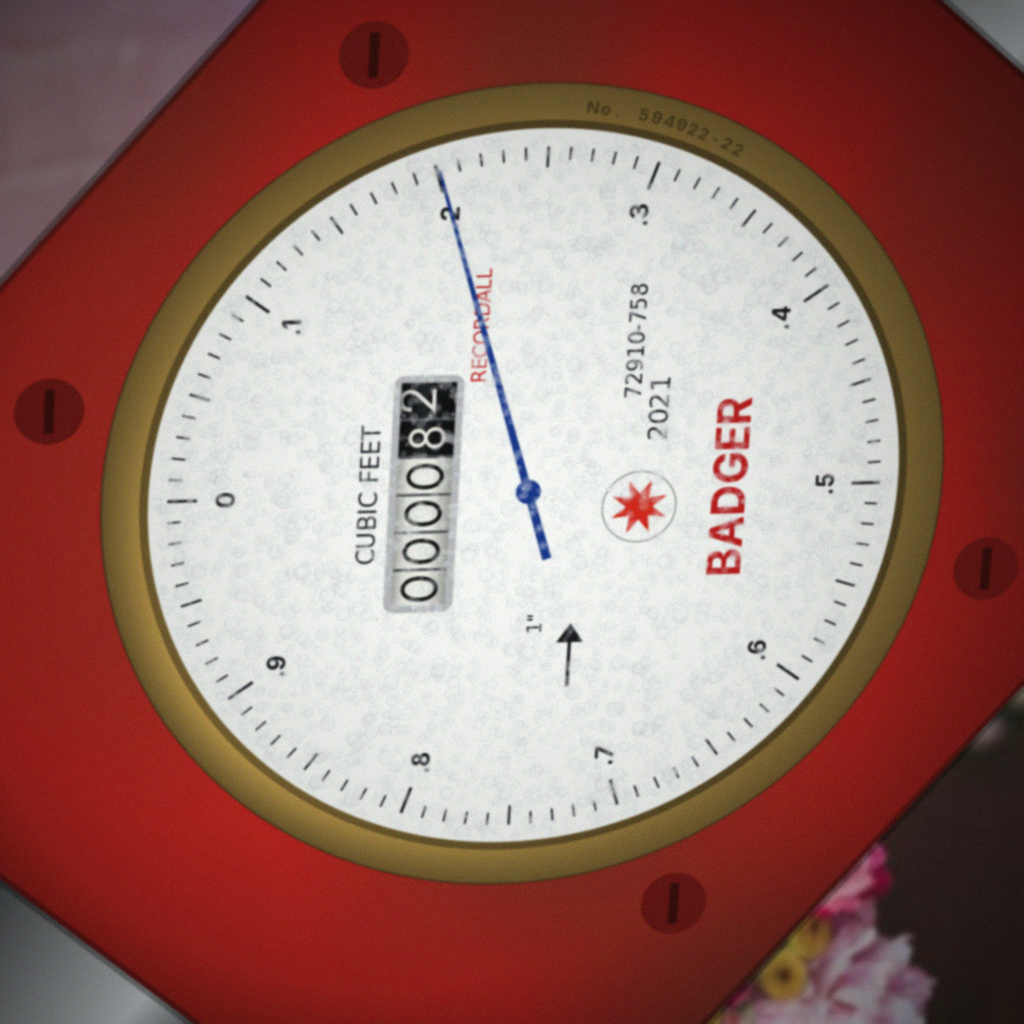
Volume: value=82.20 unit=ft³
